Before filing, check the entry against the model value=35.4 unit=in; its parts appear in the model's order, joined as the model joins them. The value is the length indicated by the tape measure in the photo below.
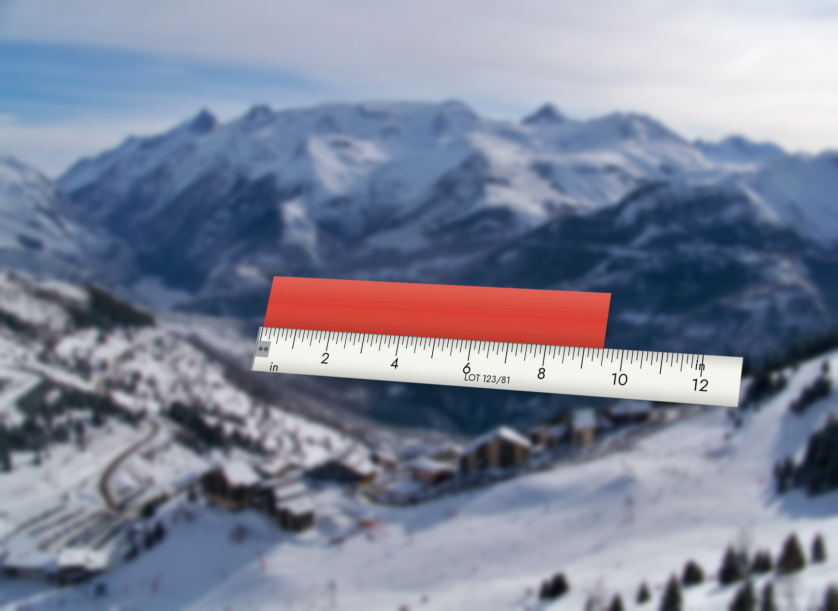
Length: value=9.5 unit=in
